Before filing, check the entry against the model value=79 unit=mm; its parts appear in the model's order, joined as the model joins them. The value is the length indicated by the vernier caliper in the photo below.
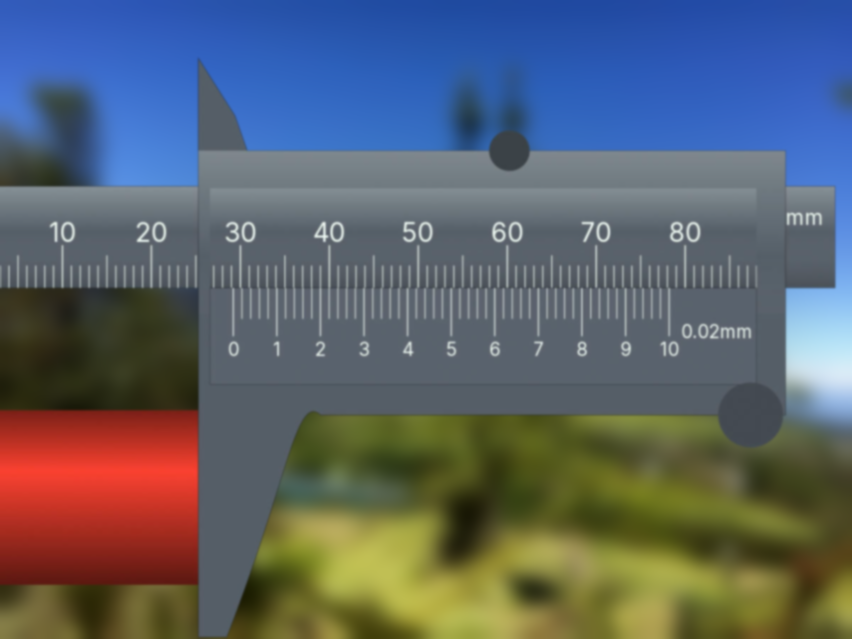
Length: value=29.2 unit=mm
